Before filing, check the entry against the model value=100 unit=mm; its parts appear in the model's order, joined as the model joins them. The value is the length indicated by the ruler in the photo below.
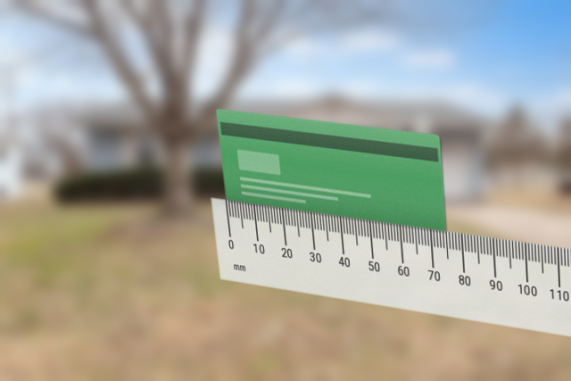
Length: value=75 unit=mm
